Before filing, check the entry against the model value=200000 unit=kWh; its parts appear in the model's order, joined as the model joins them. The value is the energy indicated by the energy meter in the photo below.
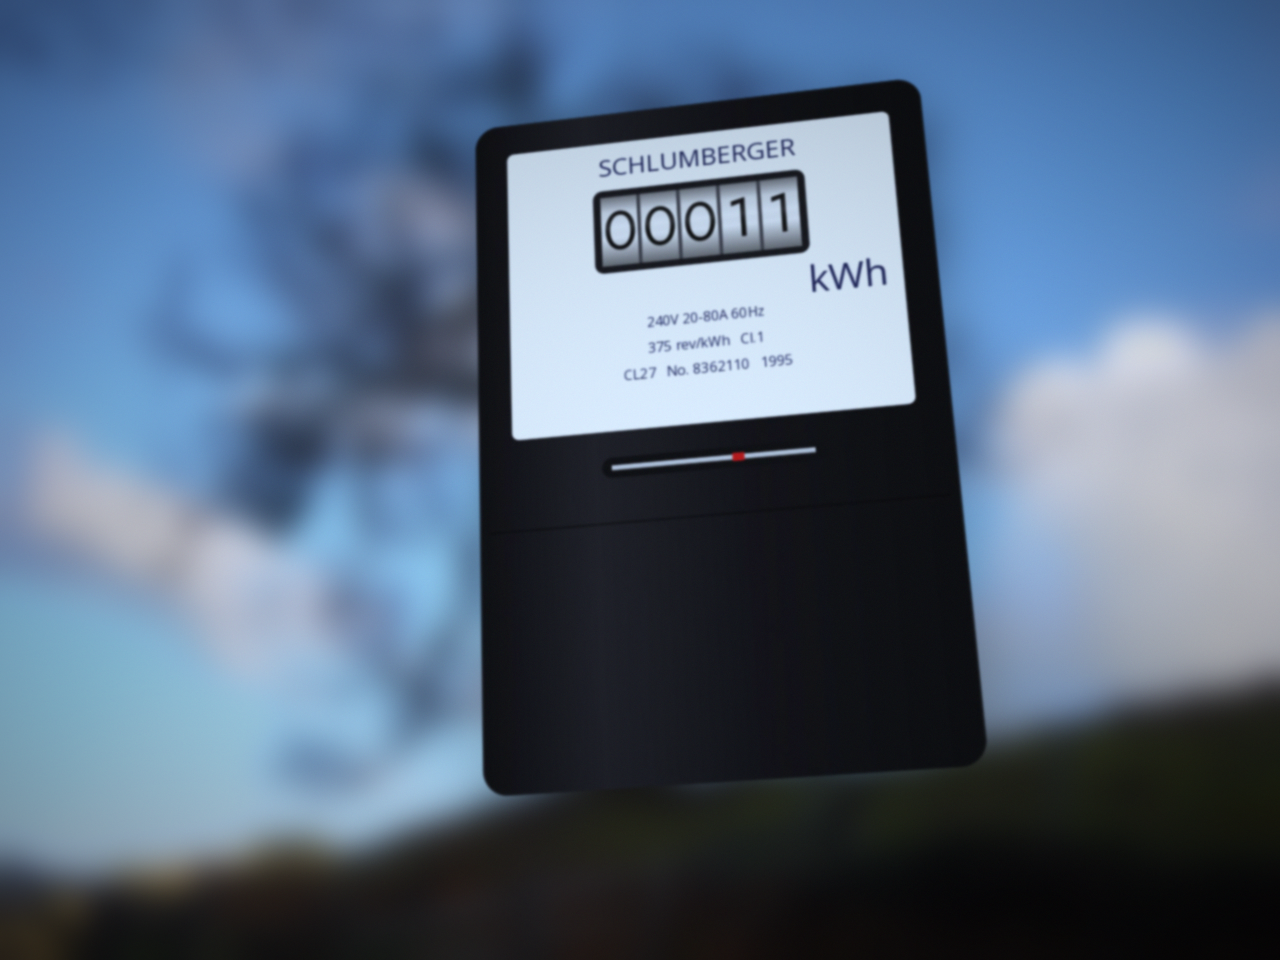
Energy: value=11 unit=kWh
